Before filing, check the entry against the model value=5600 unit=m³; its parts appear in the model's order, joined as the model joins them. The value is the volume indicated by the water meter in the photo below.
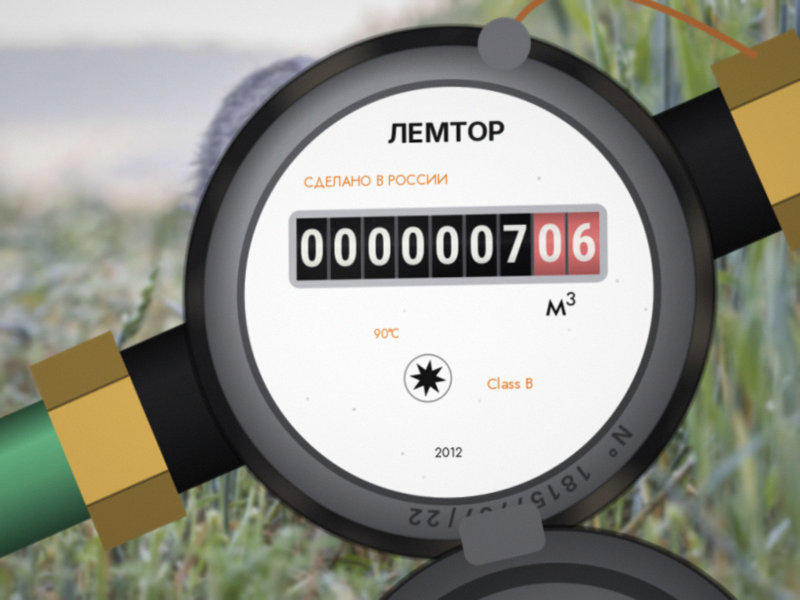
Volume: value=7.06 unit=m³
